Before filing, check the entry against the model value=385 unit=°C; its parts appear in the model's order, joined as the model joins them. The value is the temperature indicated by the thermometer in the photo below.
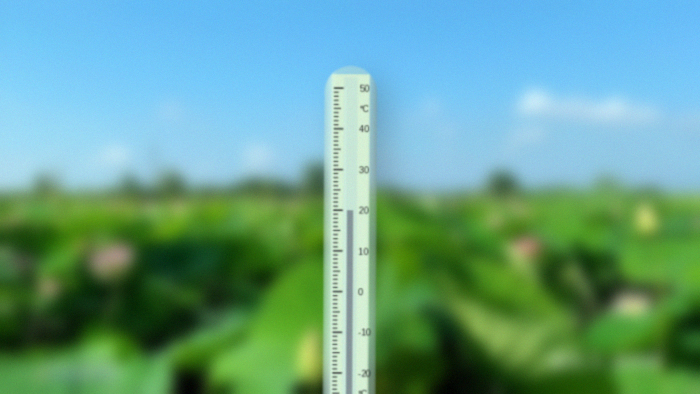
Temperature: value=20 unit=°C
